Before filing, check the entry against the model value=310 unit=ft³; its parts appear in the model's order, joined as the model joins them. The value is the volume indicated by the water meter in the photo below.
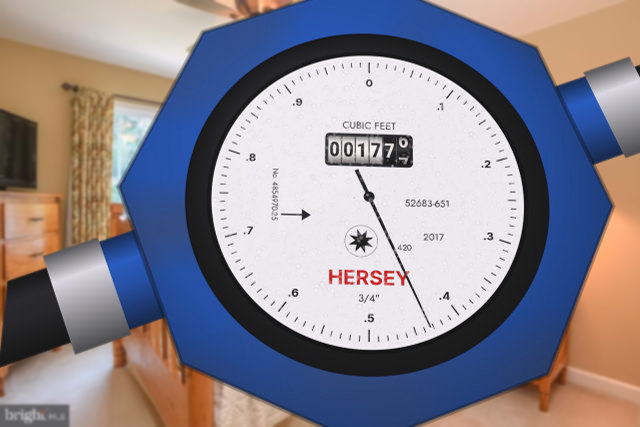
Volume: value=1776.43 unit=ft³
